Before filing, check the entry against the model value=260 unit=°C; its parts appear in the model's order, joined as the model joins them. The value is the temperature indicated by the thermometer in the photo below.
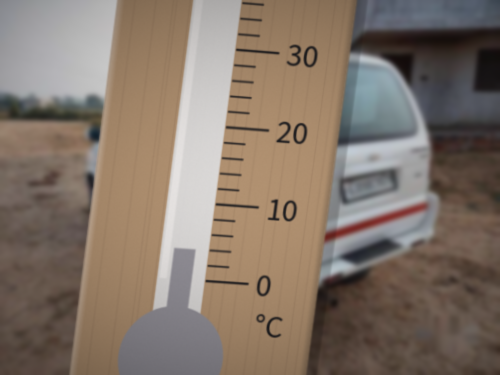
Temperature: value=4 unit=°C
